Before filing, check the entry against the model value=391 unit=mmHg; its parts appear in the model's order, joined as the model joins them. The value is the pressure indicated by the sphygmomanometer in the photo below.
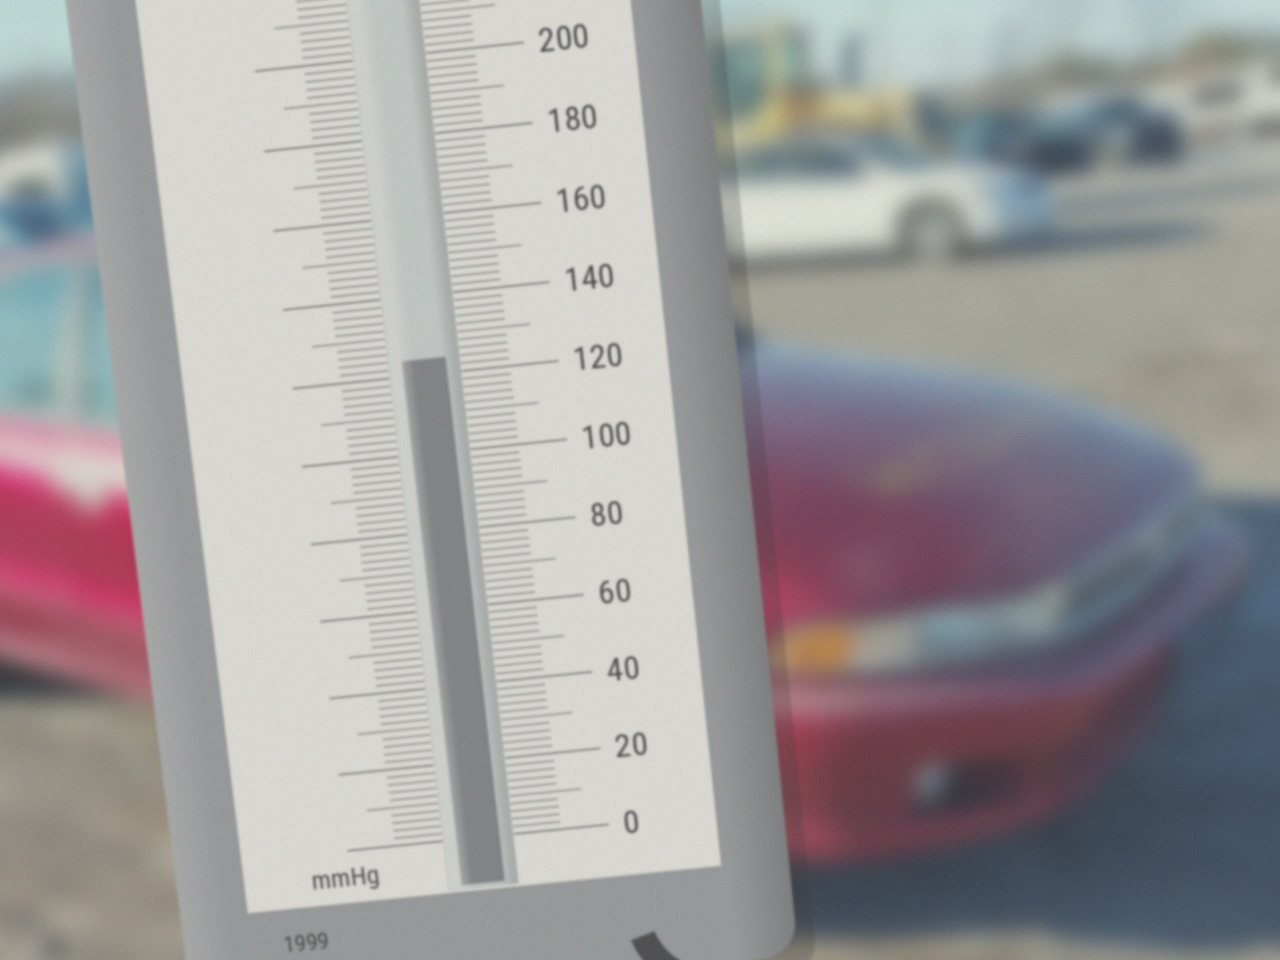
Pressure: value=124 unit=mmHg
